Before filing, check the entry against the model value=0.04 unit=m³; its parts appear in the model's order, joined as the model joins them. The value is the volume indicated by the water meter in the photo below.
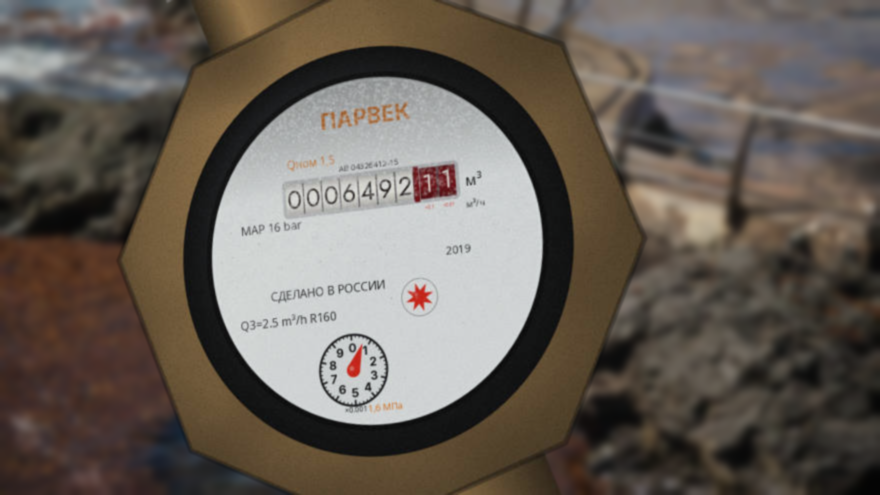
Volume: value=6492.110 unit=m³
